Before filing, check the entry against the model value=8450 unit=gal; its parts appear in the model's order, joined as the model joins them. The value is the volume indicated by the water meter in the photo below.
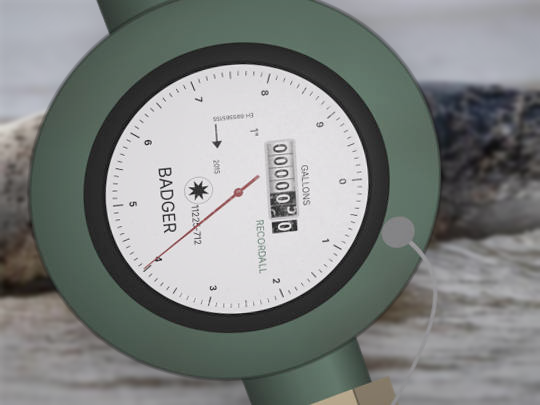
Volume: value=54.0 unit=gal
